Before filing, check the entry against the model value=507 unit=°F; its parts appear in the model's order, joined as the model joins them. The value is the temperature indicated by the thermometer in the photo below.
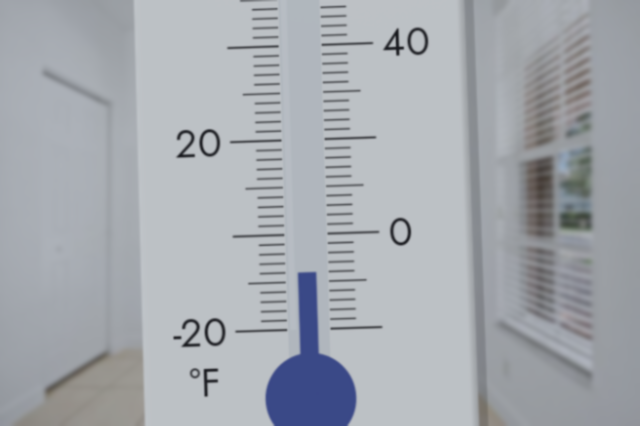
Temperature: value=-8 unit=°F
